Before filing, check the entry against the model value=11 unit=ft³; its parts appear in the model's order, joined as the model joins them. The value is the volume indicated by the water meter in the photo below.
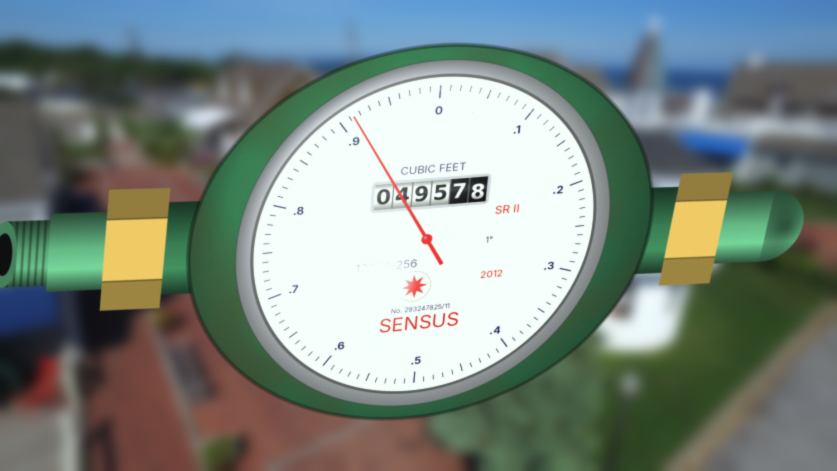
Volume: value=49577.91 unit=ft³
